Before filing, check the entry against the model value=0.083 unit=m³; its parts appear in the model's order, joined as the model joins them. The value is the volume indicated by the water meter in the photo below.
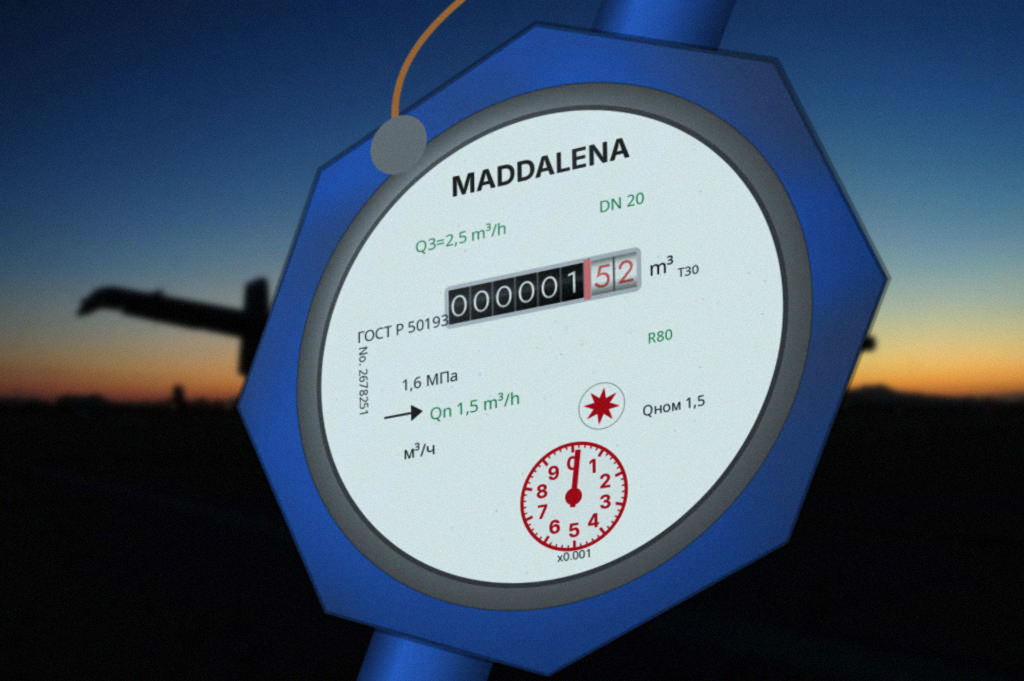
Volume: value=1.520 unit=m³
